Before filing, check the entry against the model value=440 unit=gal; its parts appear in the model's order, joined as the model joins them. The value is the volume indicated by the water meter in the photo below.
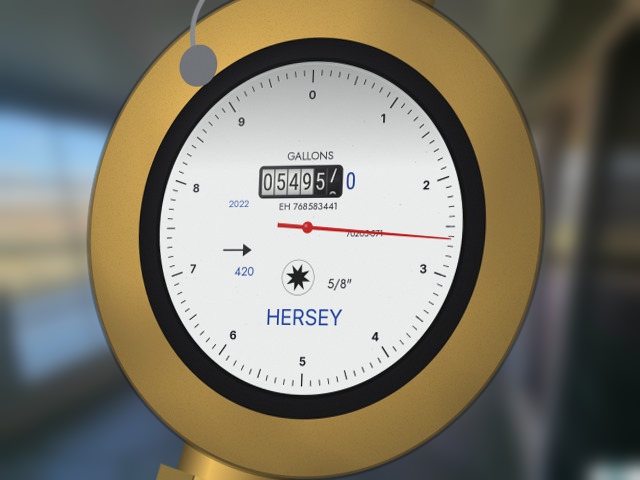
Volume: value=549572.6 unit=gal
